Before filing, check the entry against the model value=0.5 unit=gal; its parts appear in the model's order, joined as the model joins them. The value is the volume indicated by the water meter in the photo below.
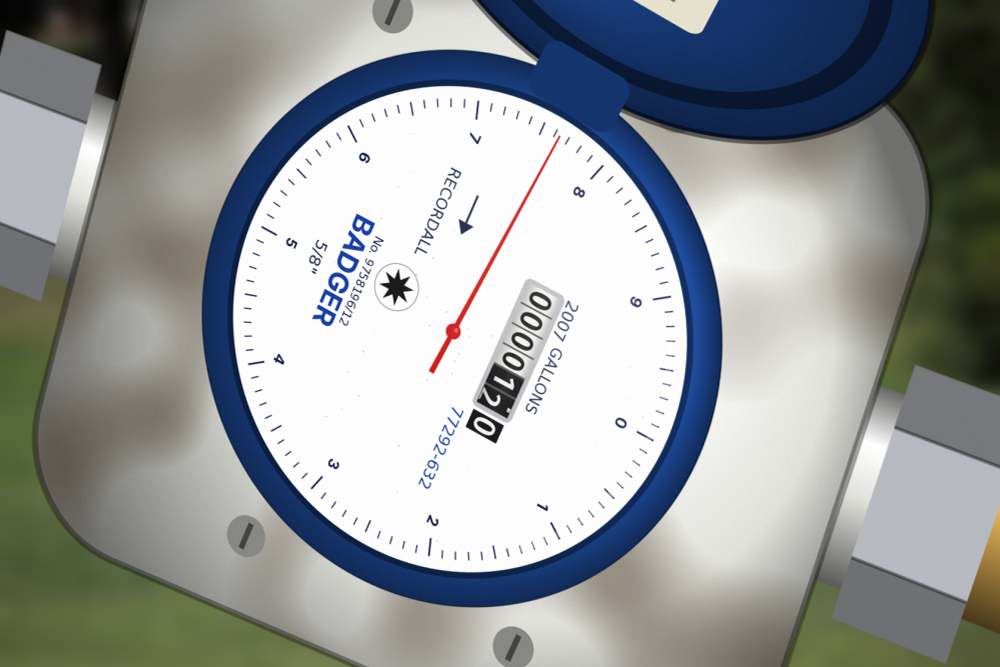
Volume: value=117.6 unit=gal
